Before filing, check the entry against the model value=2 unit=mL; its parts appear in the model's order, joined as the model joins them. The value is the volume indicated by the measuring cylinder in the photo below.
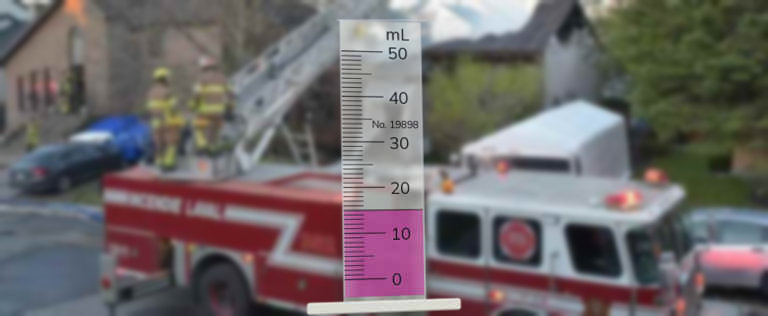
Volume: value=15 unit=mL
